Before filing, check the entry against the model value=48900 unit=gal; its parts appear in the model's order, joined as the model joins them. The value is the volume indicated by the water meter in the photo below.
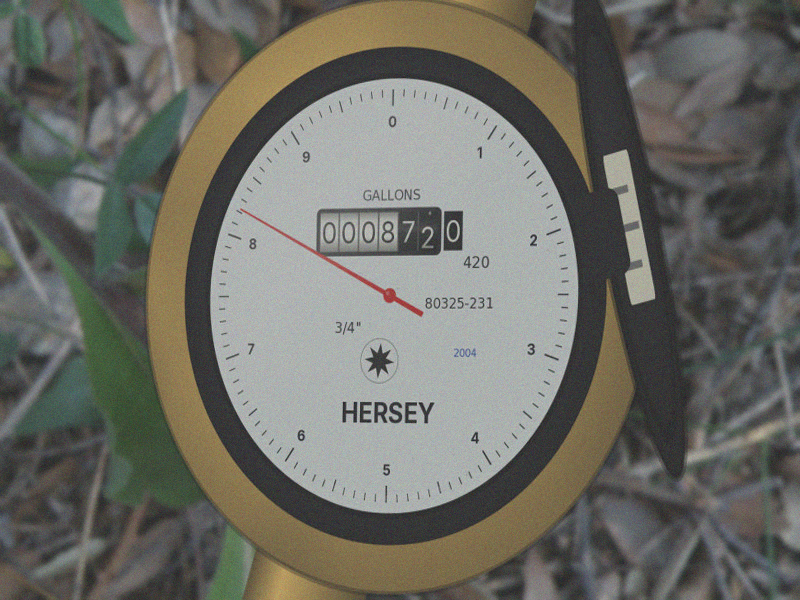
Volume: value=8718.2 unit=gal
